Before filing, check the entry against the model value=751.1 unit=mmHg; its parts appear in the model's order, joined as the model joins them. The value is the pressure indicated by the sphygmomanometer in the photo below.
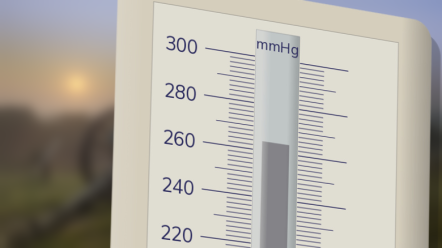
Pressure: value=264 unit=mmHg
